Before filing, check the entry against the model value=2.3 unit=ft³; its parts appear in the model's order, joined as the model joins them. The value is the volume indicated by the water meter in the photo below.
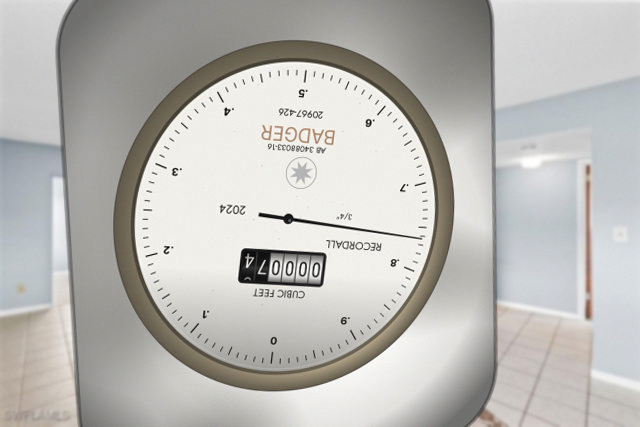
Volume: value=73.76 unit=ft³
